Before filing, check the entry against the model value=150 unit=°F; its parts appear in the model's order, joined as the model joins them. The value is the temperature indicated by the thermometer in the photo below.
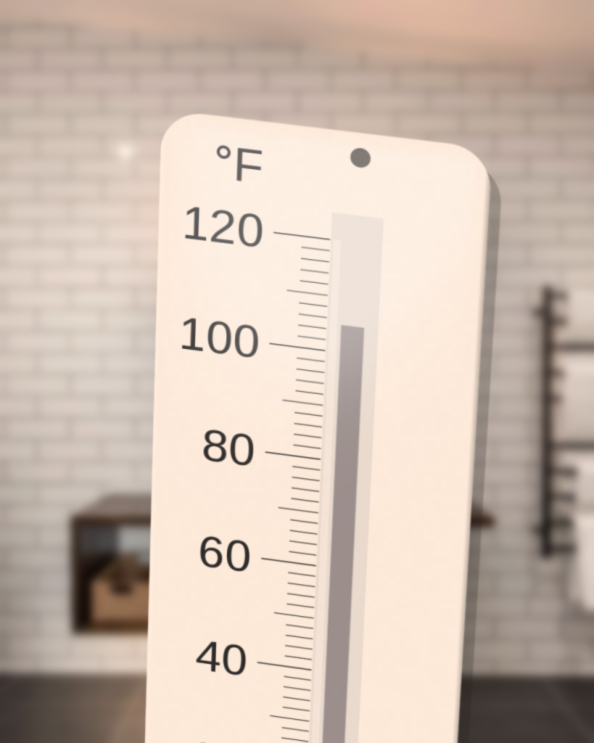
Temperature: value=105 unit=°F
